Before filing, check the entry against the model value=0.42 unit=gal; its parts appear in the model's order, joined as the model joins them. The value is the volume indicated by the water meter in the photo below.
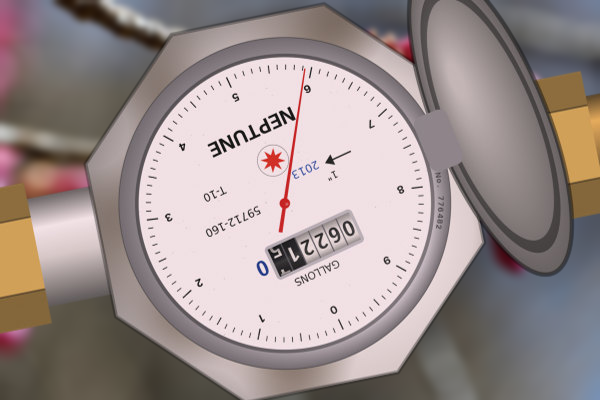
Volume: value=622145.9 unit=gal
